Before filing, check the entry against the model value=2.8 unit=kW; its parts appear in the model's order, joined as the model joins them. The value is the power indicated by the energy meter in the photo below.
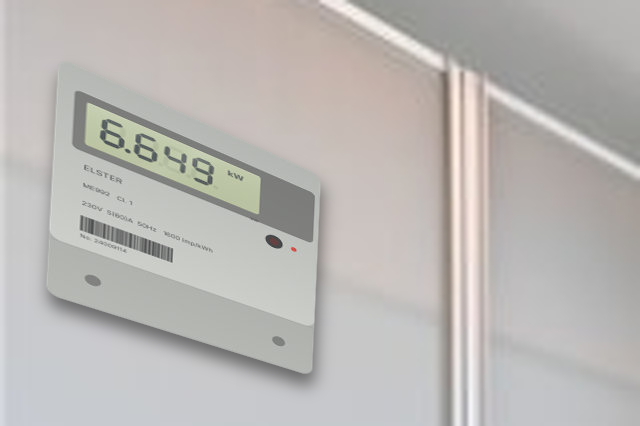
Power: value=6.649 unit=kW
